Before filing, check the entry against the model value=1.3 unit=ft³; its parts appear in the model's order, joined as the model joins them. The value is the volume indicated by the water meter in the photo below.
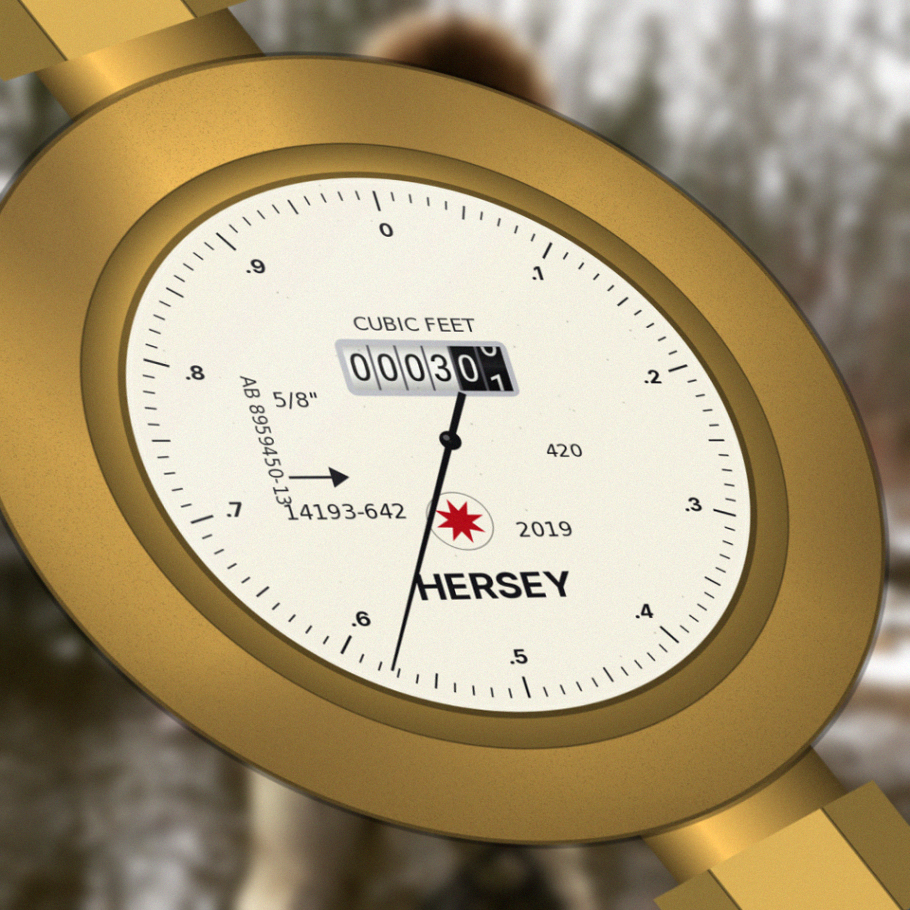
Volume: value=300.57 unit=ft³
